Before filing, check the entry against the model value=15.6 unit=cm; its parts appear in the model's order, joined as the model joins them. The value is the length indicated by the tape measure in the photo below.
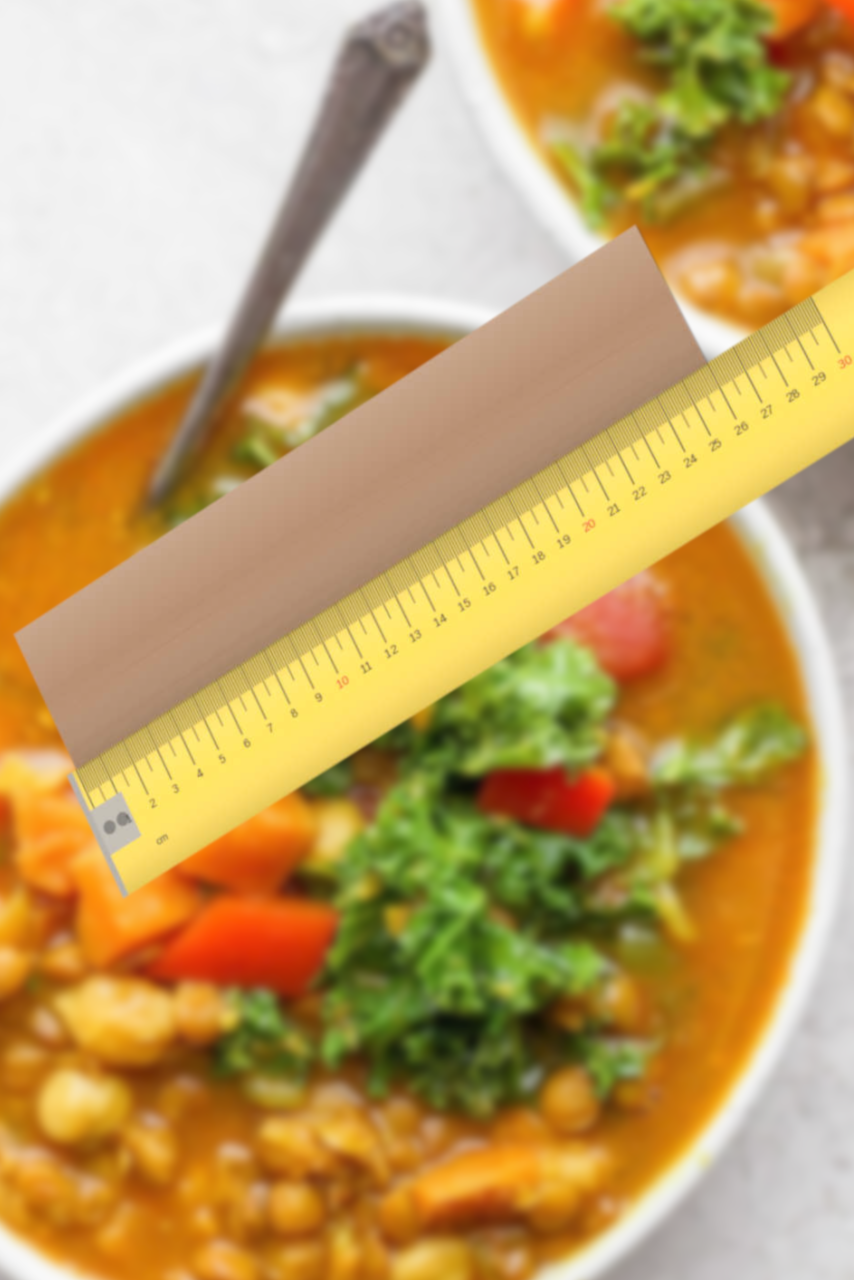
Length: value=26 unit=cm
